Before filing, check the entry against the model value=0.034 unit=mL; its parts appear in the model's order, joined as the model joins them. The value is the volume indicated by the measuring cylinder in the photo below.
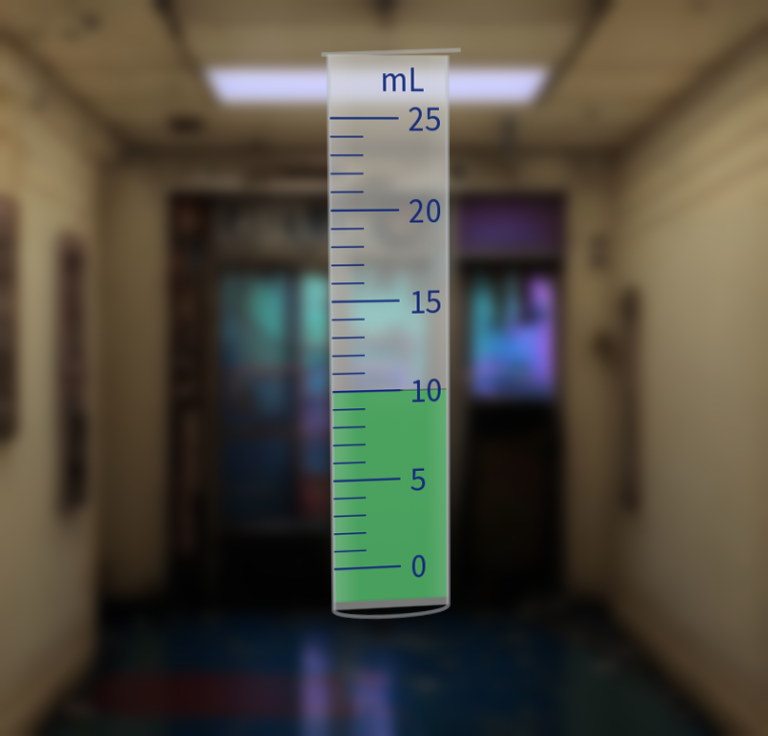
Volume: value=10 unit=mL
